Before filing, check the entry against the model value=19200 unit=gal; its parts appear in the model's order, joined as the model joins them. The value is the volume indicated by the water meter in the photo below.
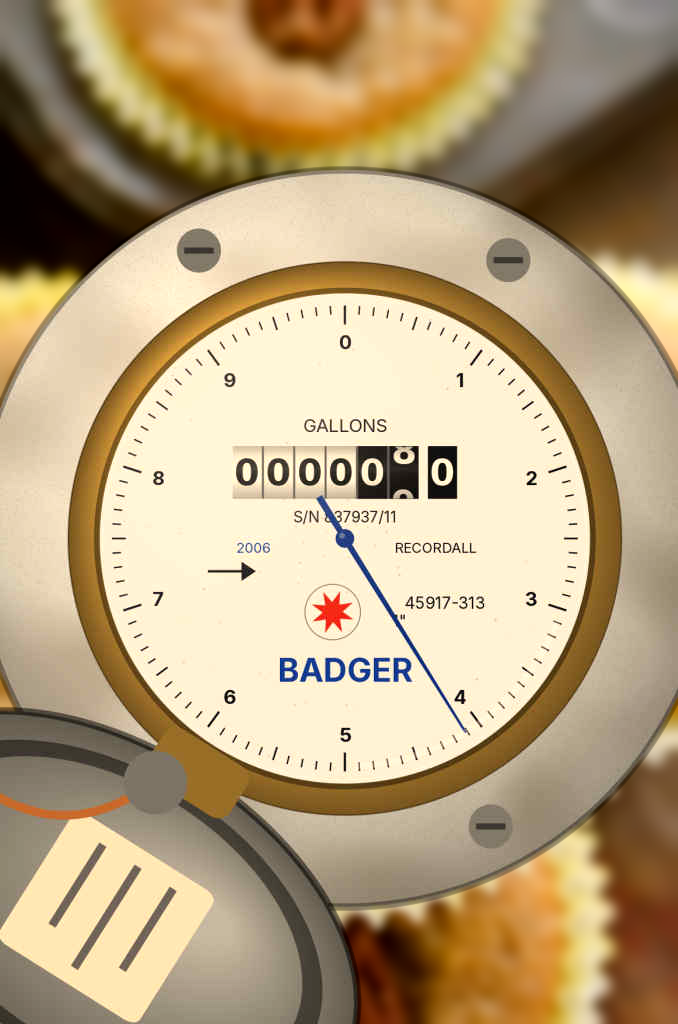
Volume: value=84.1 unit=gal
